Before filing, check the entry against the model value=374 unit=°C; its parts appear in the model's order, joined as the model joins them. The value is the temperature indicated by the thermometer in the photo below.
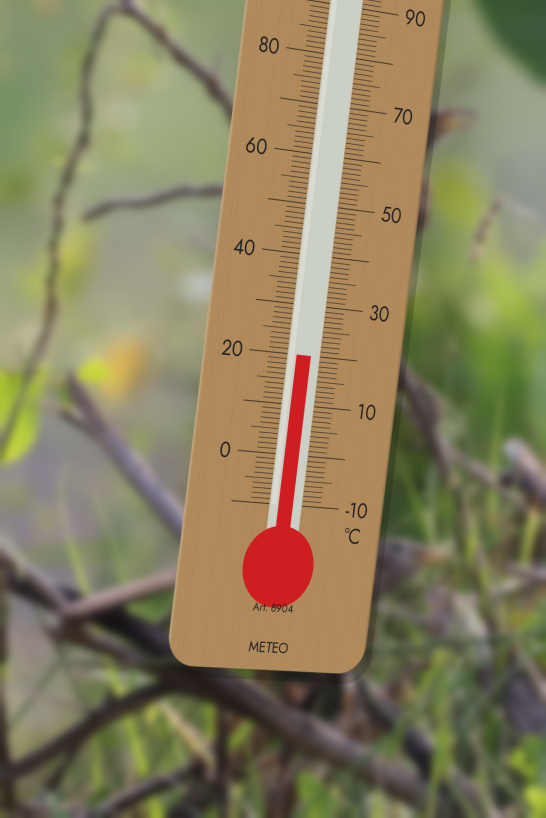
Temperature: value=20 unit=°C
